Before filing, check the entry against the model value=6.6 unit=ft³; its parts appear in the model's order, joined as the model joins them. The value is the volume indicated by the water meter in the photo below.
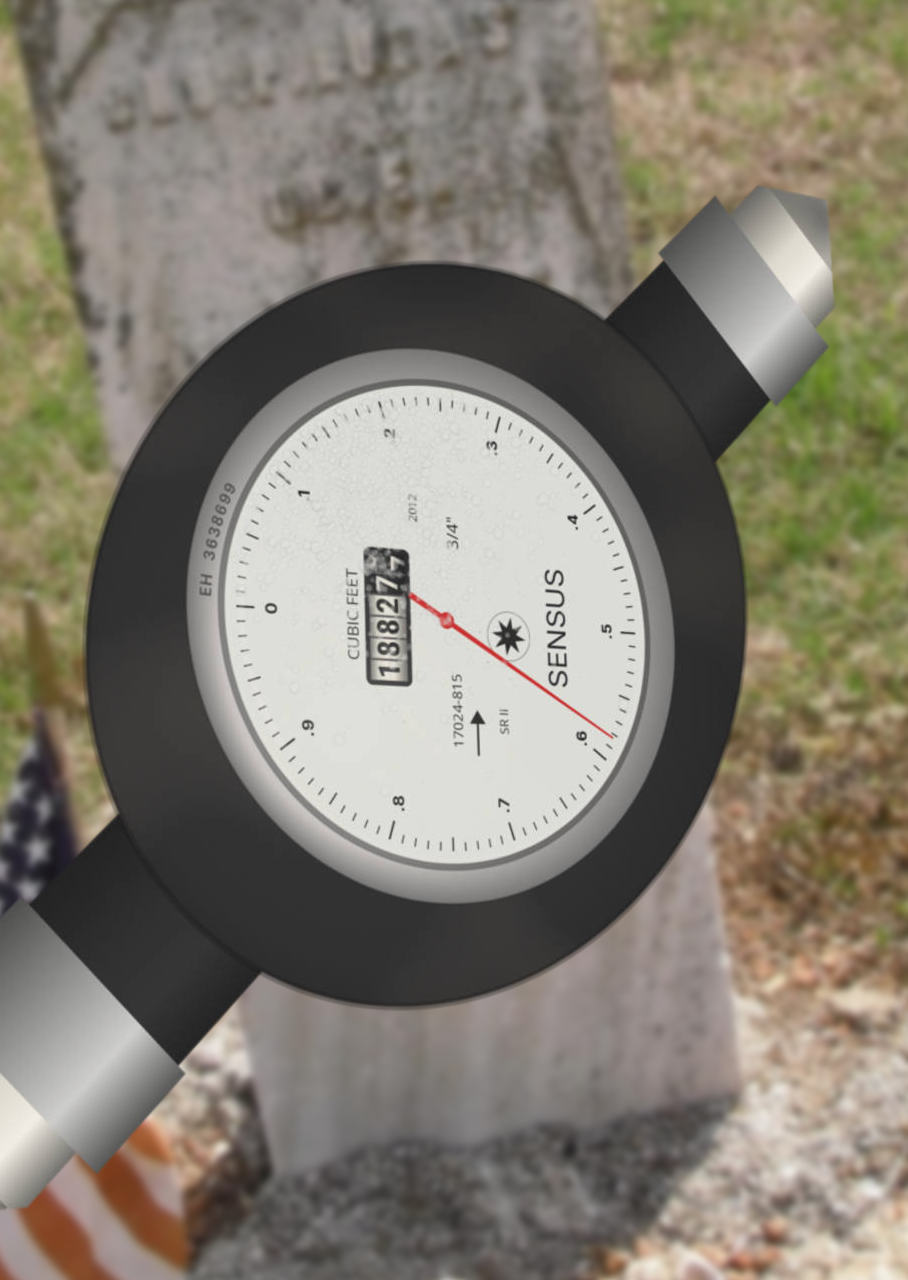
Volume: value=188276.58 unit=ft³
